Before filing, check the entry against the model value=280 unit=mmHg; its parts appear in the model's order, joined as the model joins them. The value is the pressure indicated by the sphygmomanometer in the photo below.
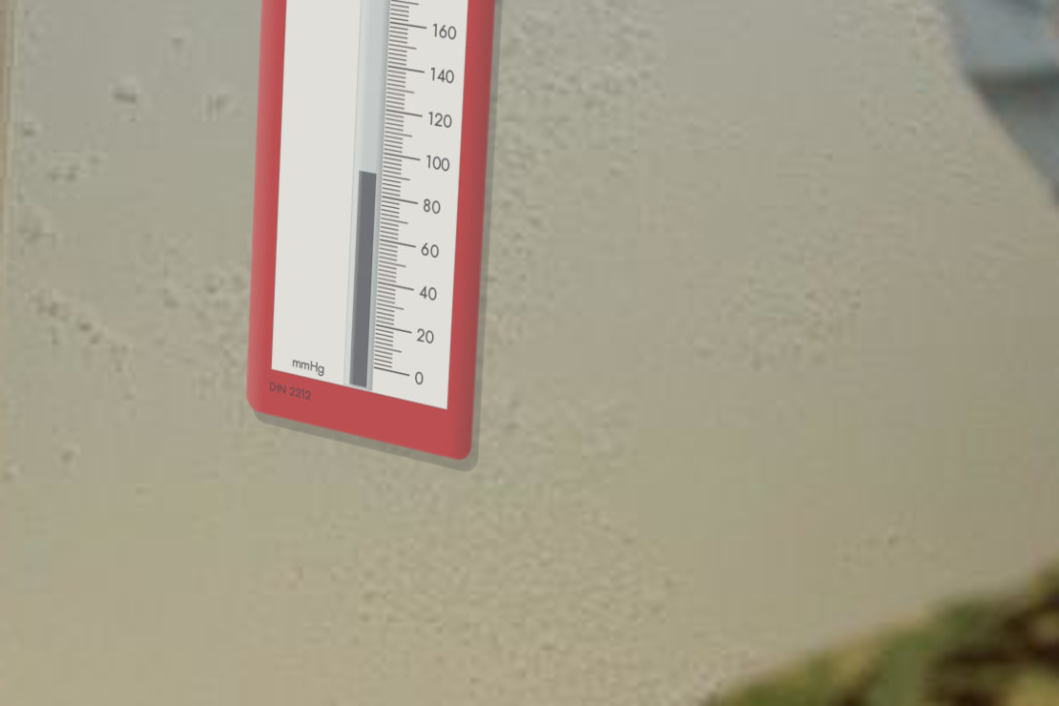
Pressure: value=90 unit=mmHg
